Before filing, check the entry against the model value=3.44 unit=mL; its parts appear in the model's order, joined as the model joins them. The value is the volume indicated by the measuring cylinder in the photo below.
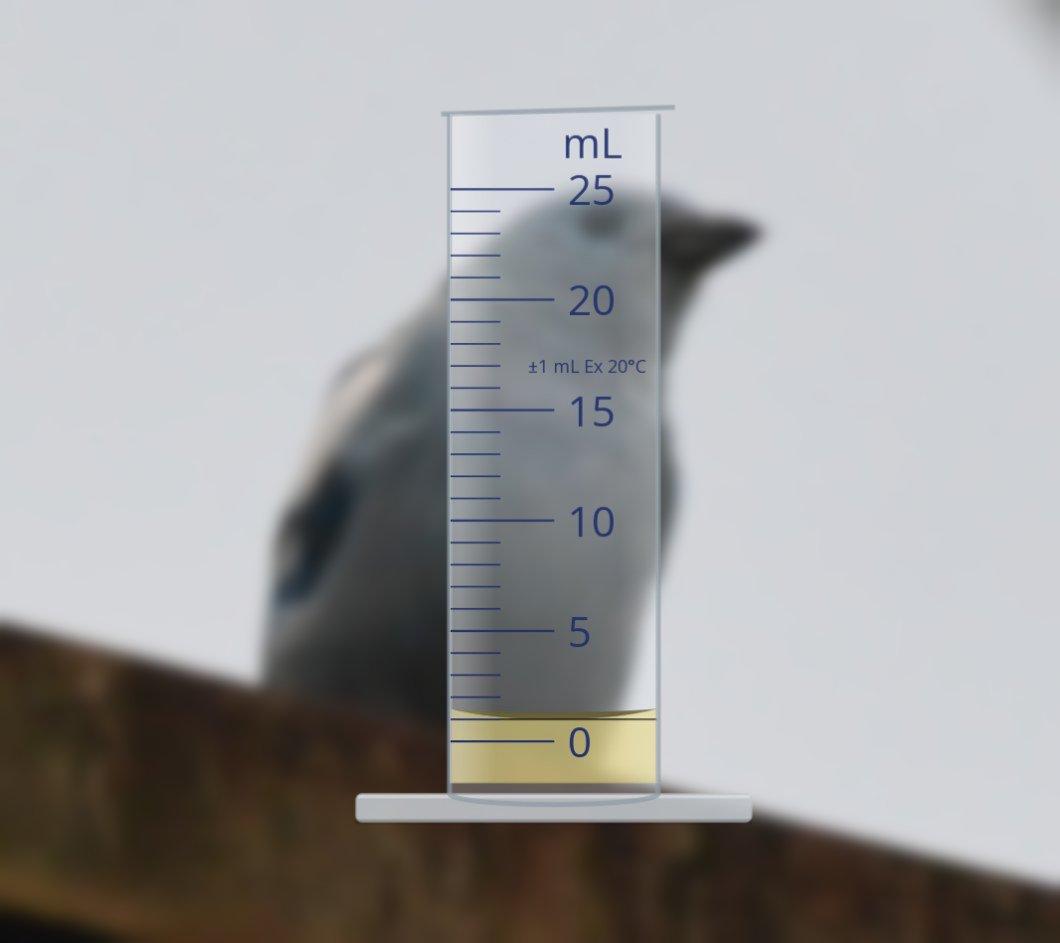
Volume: value=1 unit=mL
